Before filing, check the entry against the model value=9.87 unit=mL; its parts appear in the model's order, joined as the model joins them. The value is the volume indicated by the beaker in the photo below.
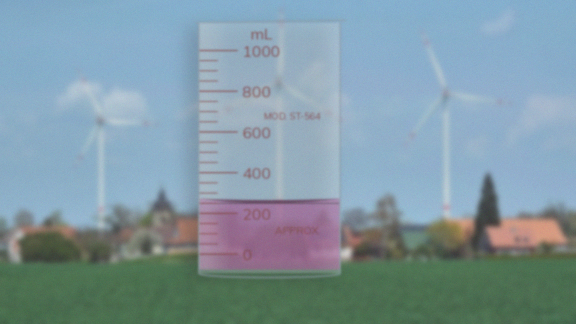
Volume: value=250 unit=mL
